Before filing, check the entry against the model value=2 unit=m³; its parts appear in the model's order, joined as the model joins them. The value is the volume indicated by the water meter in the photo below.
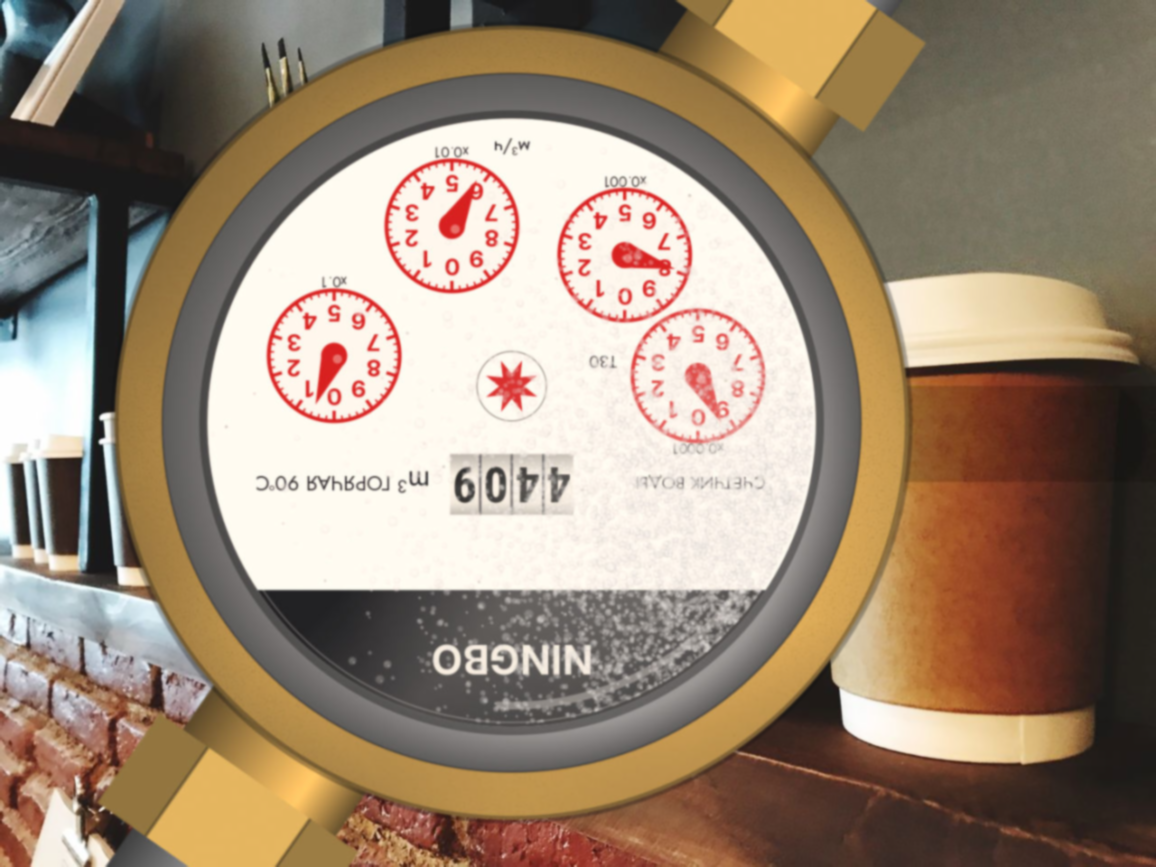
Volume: value=4409.0579 unit=m³
